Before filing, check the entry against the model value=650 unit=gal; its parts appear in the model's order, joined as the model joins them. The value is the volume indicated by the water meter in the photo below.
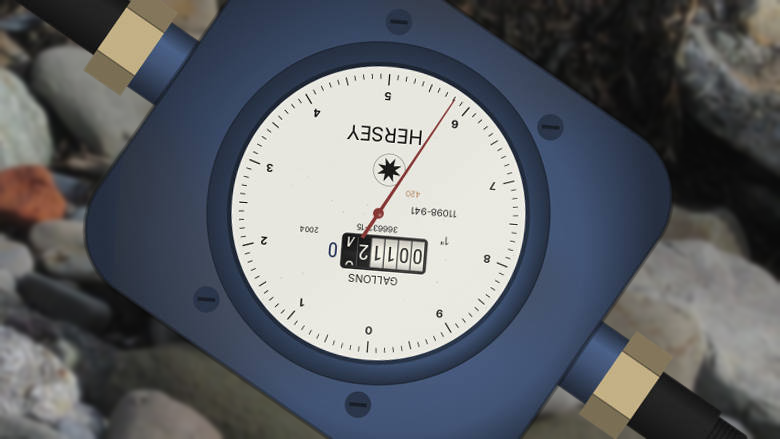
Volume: value=11235.8 unit=gal
